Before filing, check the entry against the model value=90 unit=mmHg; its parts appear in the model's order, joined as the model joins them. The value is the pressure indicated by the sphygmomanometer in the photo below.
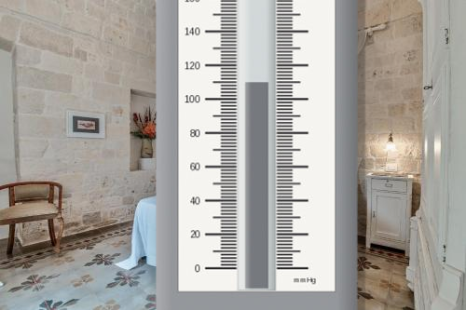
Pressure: value=110 unit=mmHg
